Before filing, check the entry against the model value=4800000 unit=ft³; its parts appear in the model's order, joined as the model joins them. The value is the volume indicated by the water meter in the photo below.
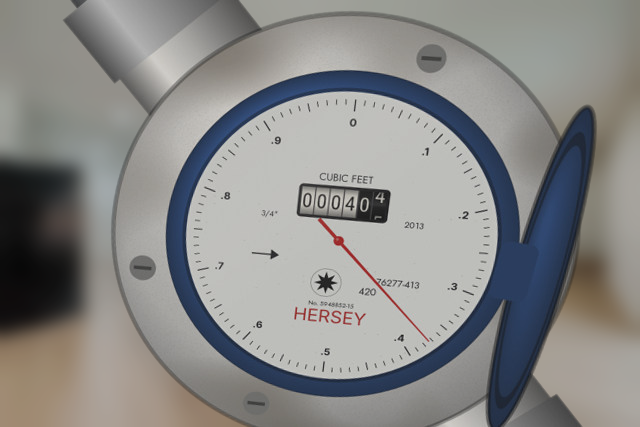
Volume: value=404.37 unit=ft³
